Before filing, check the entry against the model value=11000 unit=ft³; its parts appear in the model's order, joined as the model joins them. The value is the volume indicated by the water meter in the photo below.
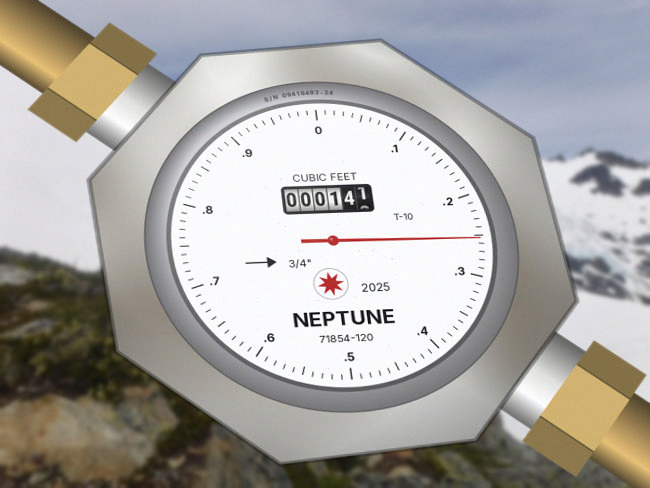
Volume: value=141.25 unit=ft³
